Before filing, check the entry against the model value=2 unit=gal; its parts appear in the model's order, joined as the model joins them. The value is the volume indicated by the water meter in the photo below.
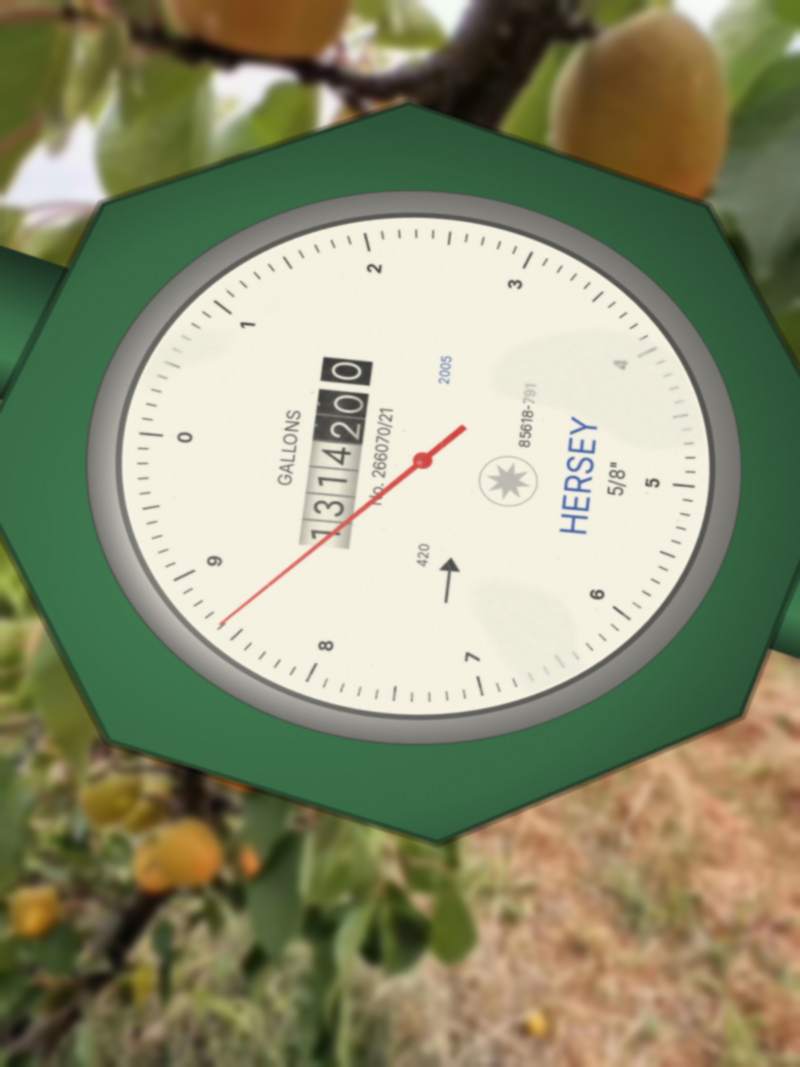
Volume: value=1314198.6 unit=gal
